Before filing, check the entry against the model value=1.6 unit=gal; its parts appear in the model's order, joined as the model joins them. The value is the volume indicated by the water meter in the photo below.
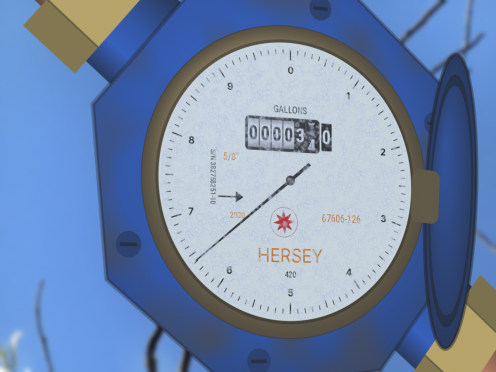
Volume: value=336.4 unit=gal
